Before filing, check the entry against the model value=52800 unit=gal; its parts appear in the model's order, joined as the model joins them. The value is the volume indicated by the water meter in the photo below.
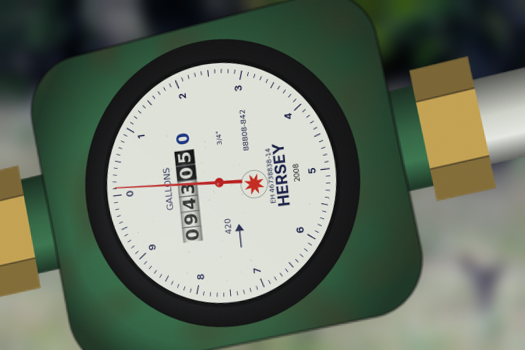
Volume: value=943050.1 unit=gal
